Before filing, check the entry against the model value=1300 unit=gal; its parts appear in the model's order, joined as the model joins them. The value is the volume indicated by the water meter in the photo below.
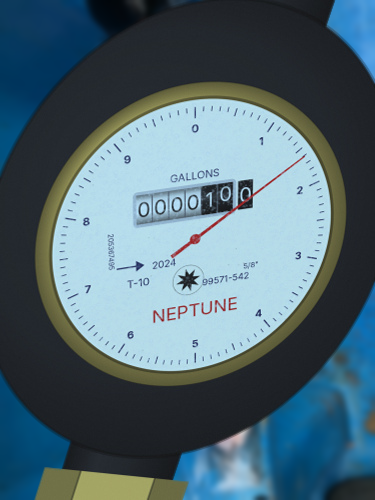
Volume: value=101.6 unit=gal
